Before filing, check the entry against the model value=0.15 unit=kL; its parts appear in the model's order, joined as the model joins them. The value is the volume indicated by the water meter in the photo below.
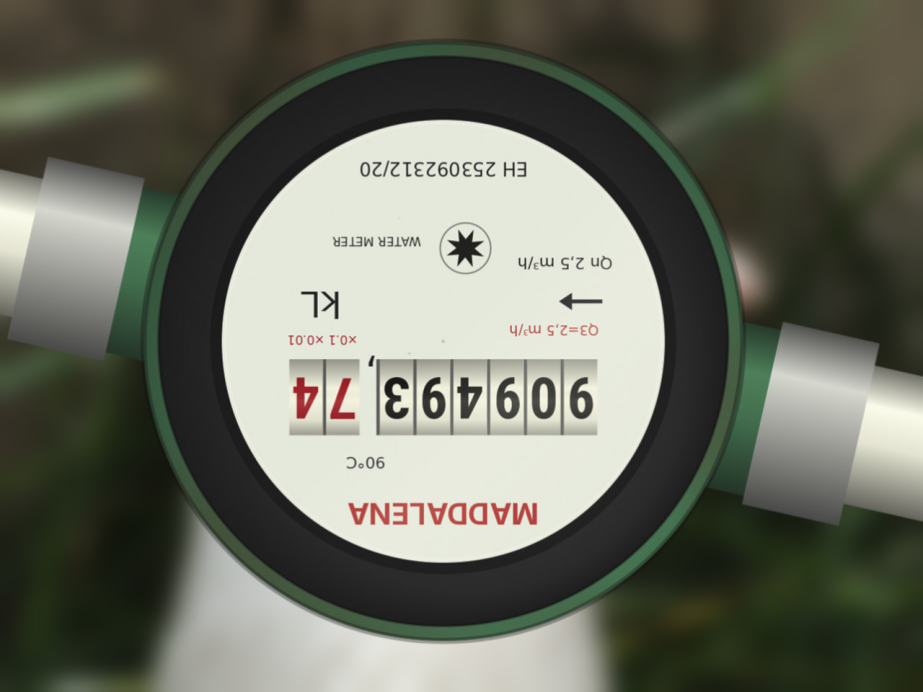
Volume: value=909493.74 unit=kL
